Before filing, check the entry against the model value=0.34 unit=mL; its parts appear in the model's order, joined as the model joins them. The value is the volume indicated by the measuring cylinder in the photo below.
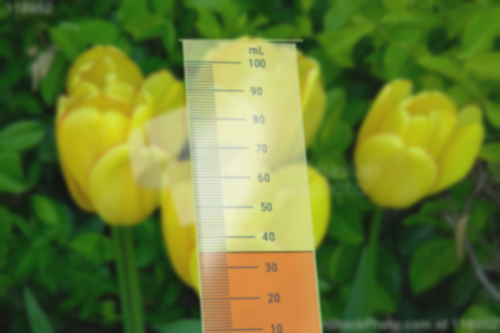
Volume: value=35 unit=mL
